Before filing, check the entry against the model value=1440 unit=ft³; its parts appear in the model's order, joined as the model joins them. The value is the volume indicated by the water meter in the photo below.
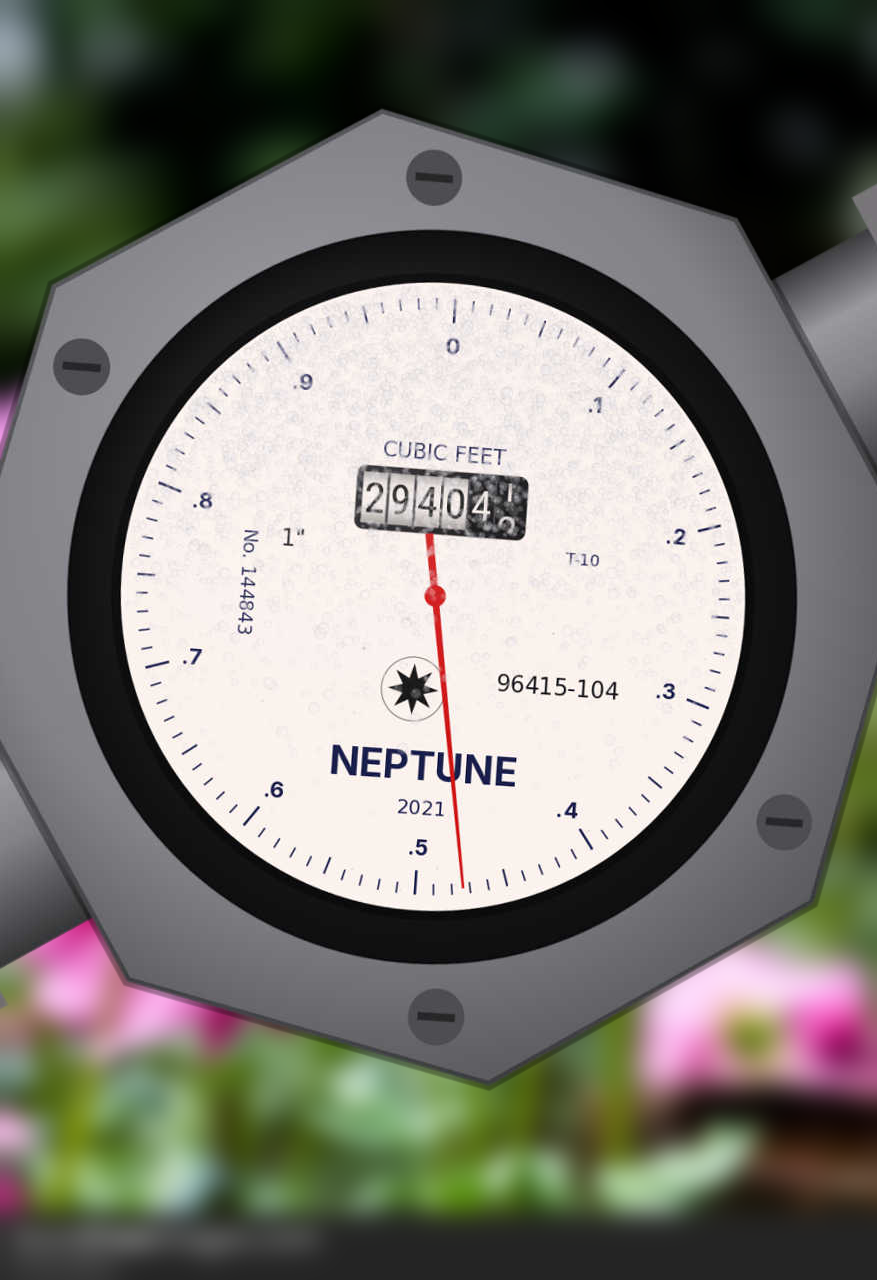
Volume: value=294041.47 unit=ft³
